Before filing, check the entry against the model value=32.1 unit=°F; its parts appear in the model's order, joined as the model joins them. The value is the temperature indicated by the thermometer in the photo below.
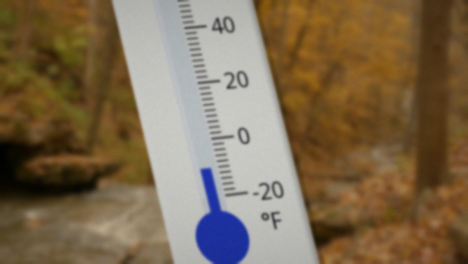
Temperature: value=-10 unit=°F
